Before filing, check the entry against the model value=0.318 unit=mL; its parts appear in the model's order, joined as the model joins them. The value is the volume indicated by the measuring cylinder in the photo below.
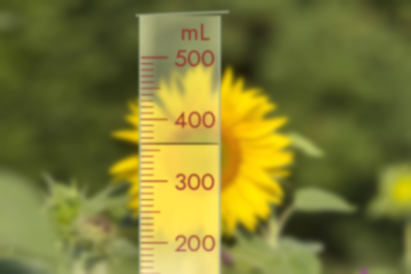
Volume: value=360 unit=mL
